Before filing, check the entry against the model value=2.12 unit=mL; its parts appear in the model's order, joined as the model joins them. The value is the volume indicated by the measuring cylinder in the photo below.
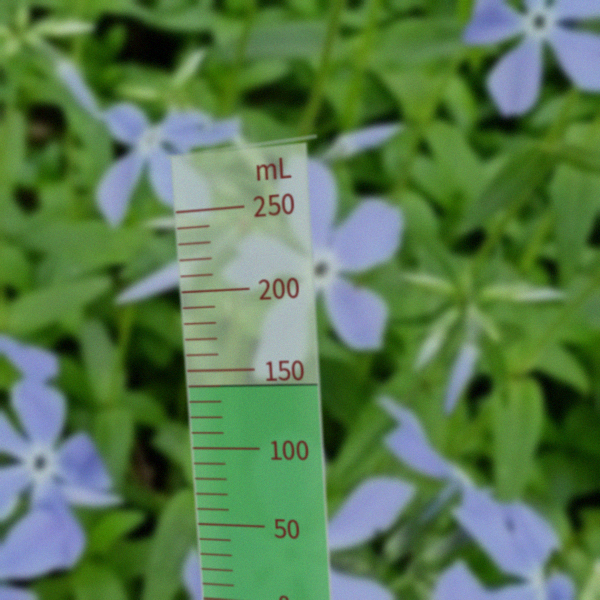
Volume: value=140 unit=mL
